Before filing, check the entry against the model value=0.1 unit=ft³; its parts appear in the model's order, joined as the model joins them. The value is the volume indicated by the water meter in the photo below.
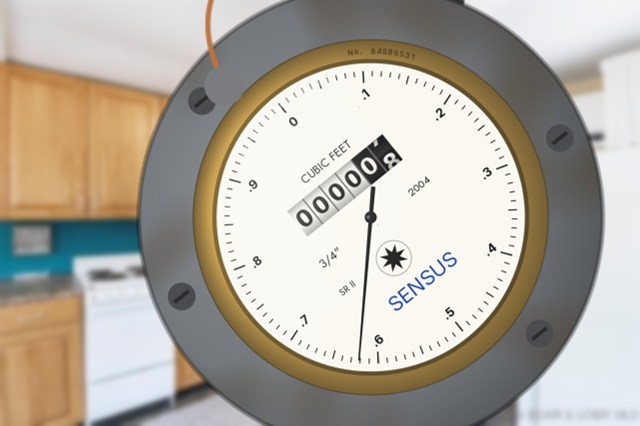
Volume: value=7.62 unit=ft³
